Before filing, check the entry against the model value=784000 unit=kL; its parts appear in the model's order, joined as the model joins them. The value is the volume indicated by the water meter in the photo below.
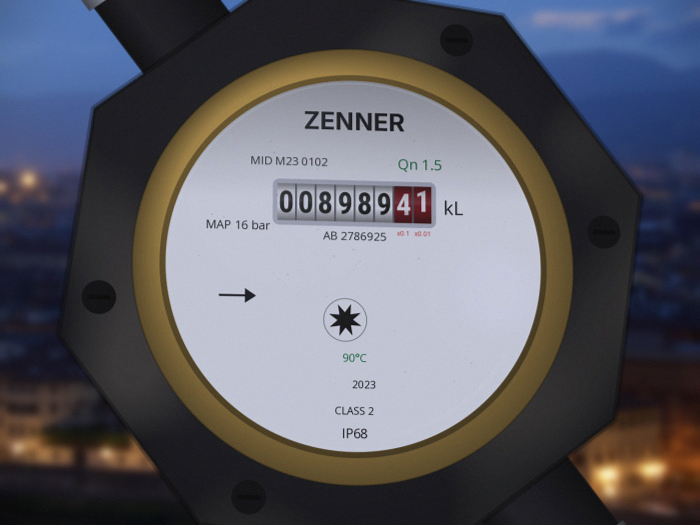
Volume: value=8989.41 unit=kL
